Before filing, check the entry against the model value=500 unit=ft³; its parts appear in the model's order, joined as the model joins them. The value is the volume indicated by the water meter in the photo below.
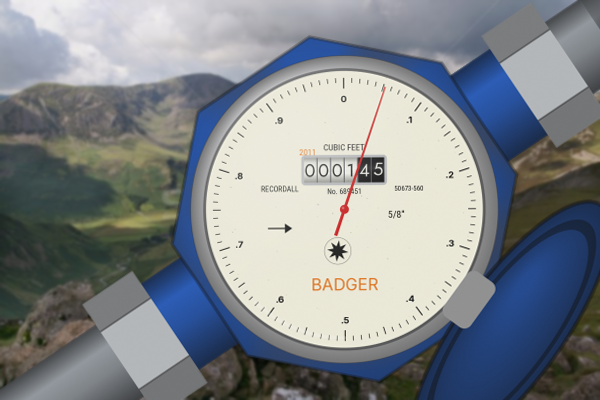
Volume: value=145.05 unit=ft³
